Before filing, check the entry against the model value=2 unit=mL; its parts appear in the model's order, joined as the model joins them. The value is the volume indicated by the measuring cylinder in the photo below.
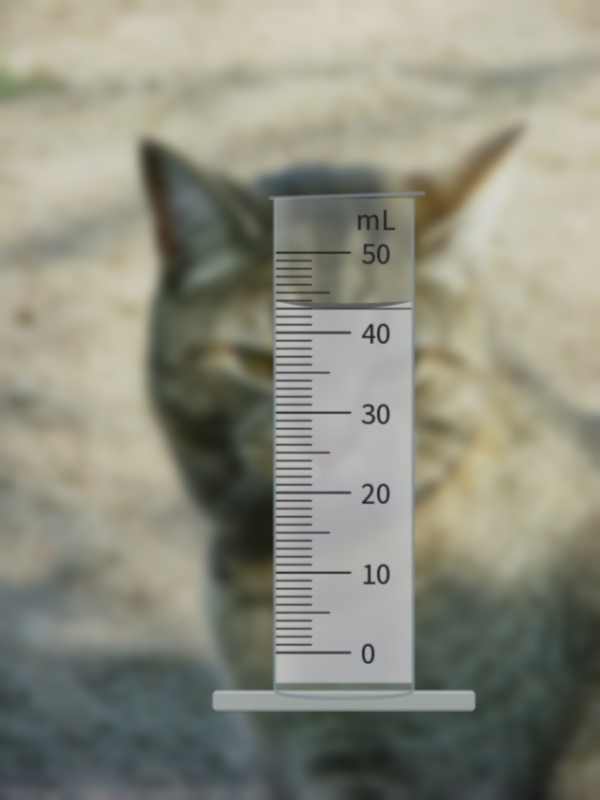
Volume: value=43 unit=mL
